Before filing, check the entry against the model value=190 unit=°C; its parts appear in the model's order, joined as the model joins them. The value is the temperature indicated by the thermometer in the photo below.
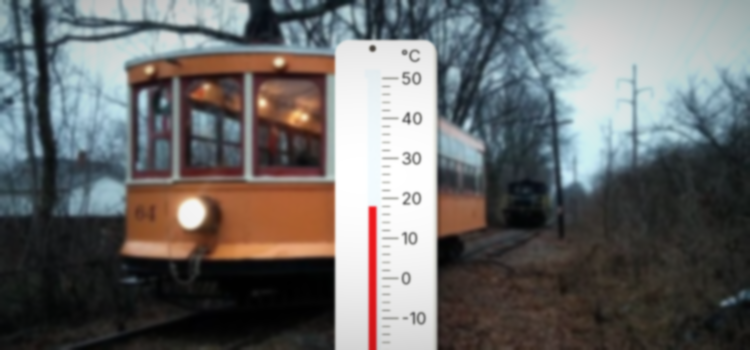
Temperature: value=18 unit=°C
